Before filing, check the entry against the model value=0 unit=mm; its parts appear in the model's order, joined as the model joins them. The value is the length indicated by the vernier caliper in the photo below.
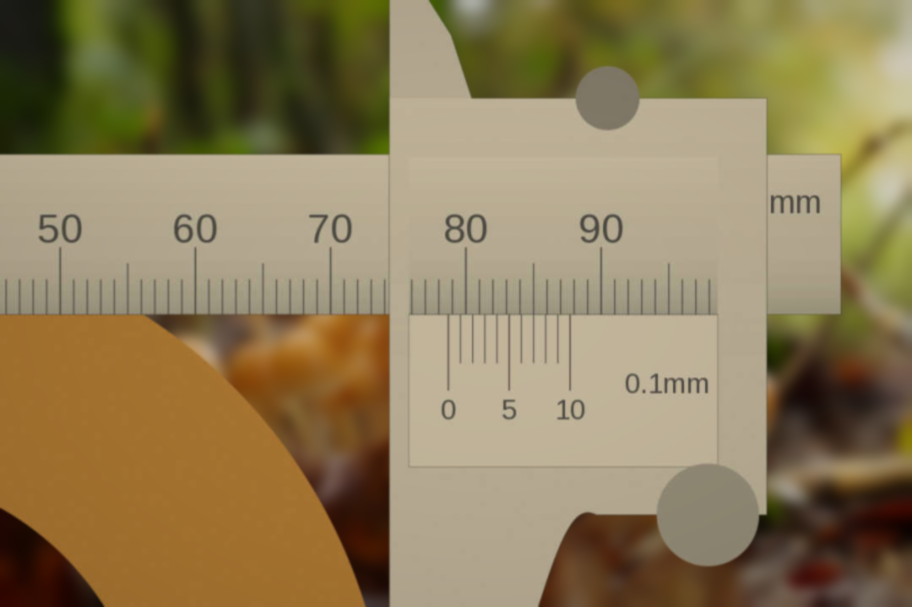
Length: value=78.7 unit=mm
